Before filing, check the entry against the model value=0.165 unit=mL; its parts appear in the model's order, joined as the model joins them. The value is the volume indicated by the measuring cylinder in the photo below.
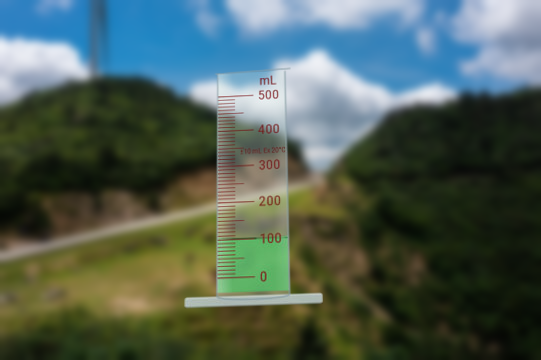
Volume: value=100 unit=mL
